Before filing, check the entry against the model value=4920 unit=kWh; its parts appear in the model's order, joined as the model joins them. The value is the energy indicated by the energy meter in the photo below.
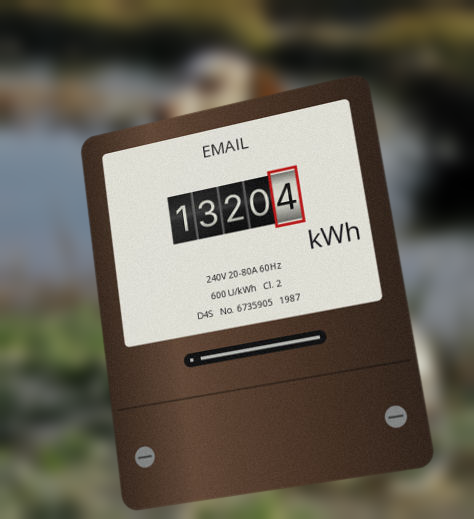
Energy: value=1320.4 unit=kWh
